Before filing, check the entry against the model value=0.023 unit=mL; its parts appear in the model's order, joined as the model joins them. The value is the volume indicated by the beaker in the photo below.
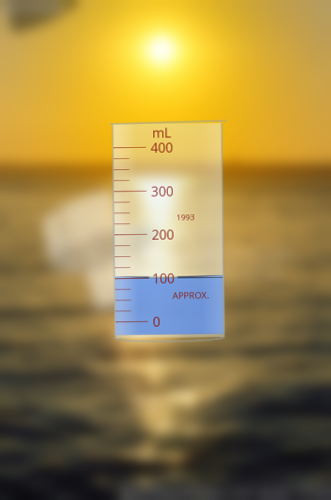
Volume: value=100 unit=mL
